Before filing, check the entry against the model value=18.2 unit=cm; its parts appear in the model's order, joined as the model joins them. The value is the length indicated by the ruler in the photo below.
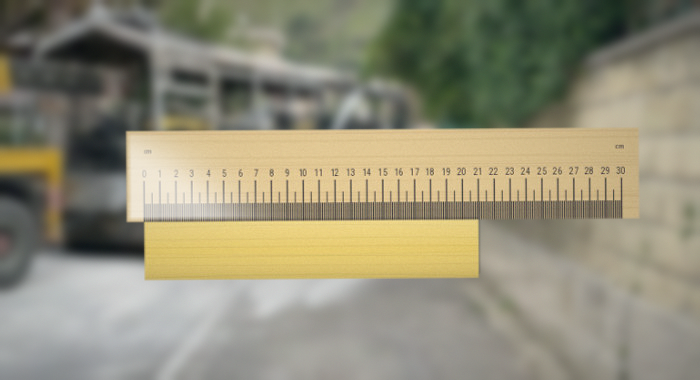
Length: value=21 unit=cm
